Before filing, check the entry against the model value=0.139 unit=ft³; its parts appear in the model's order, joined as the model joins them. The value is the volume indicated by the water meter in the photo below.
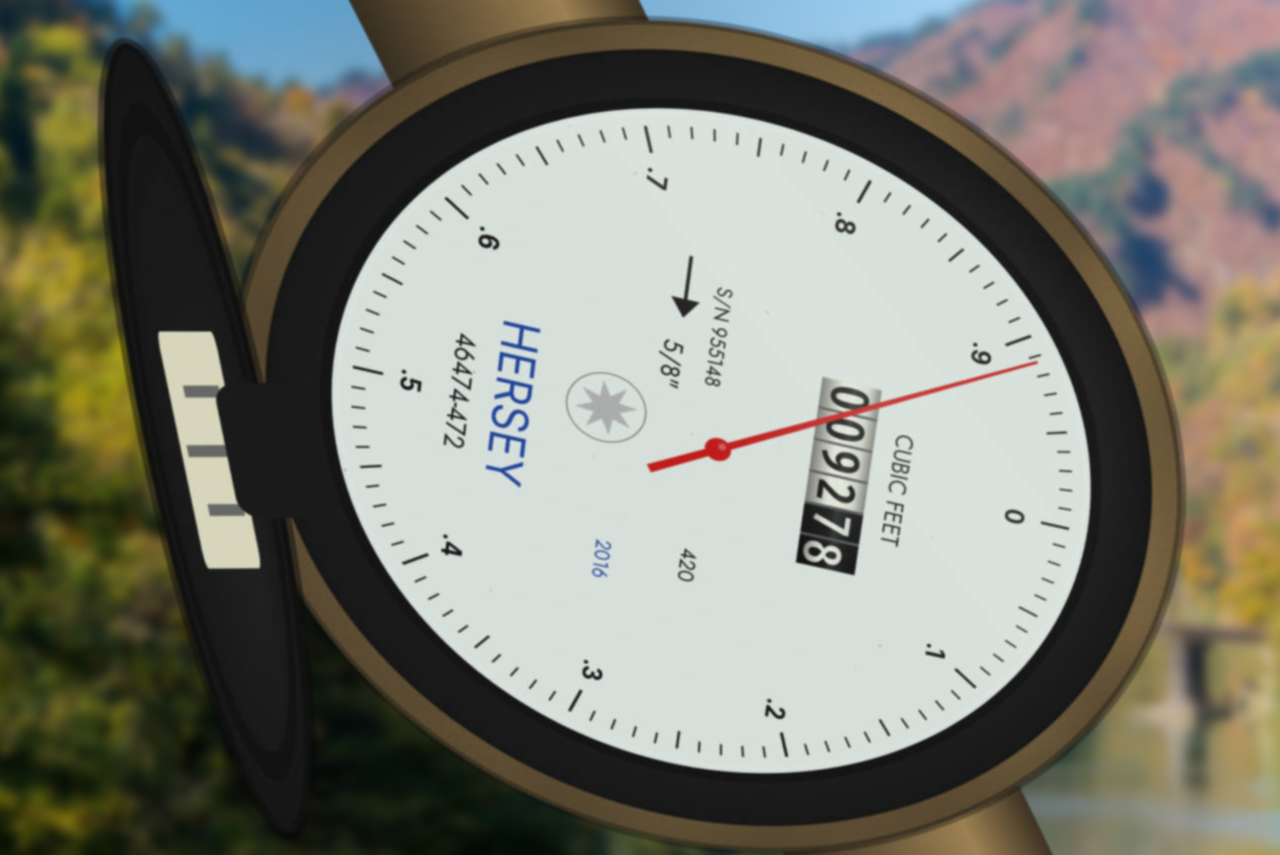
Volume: value=9277.91 unit=ft³
